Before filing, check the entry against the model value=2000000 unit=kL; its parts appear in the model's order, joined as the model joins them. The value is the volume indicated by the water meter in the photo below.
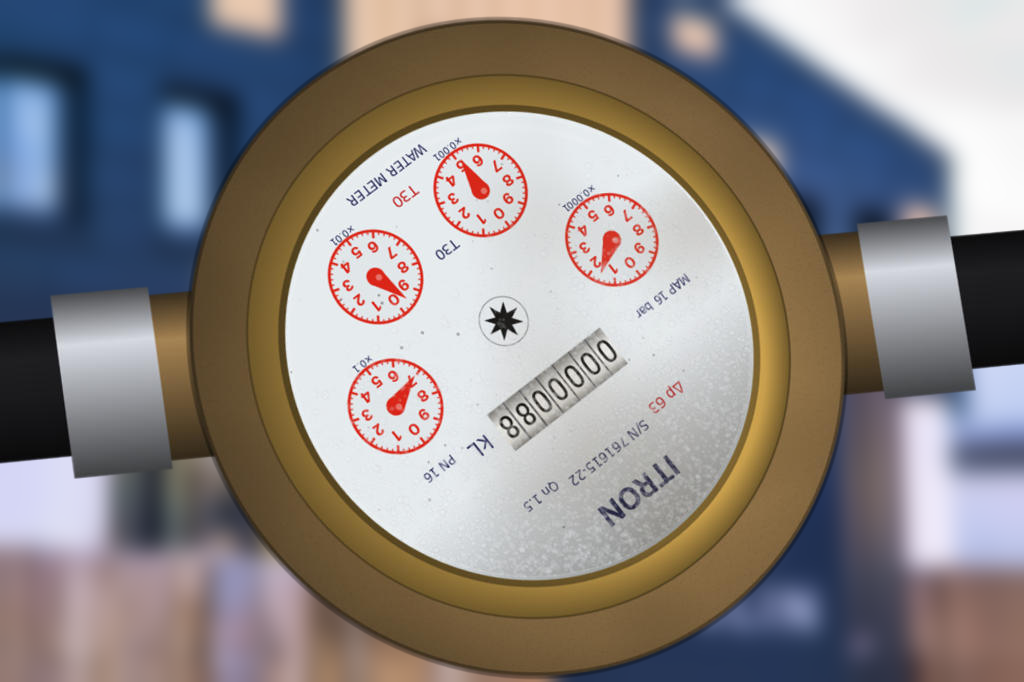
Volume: value=88.6951 unit=kL
